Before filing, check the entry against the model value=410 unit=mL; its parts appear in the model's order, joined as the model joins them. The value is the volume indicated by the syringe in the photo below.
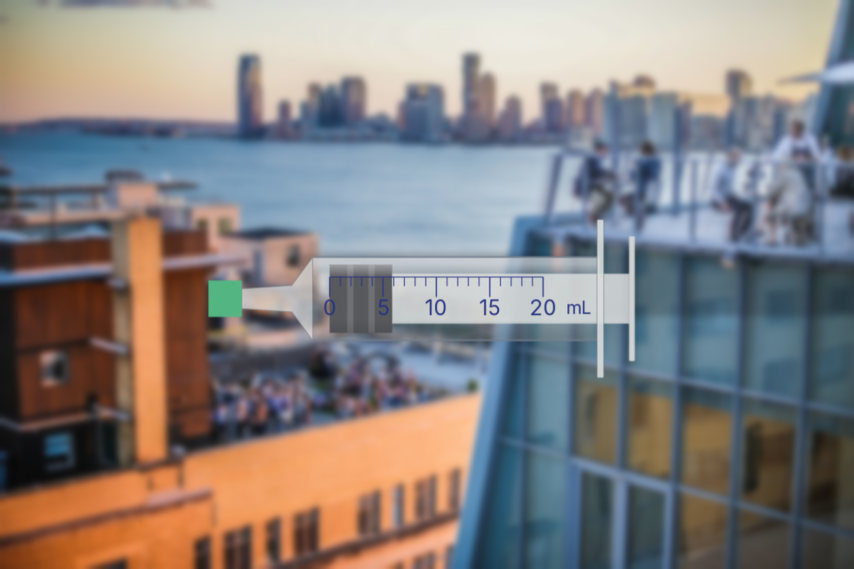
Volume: value=0 unit=mL
